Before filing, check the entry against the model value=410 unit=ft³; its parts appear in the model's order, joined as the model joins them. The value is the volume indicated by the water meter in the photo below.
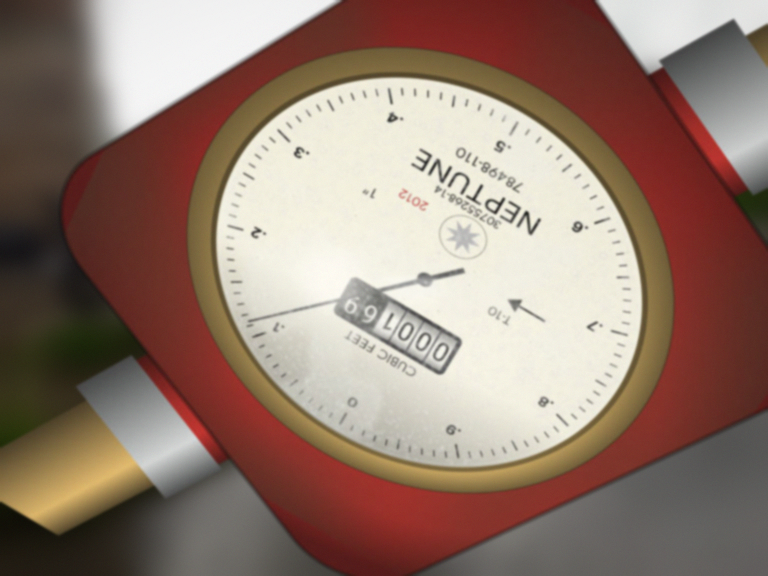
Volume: value=169.11 unit=ft³
